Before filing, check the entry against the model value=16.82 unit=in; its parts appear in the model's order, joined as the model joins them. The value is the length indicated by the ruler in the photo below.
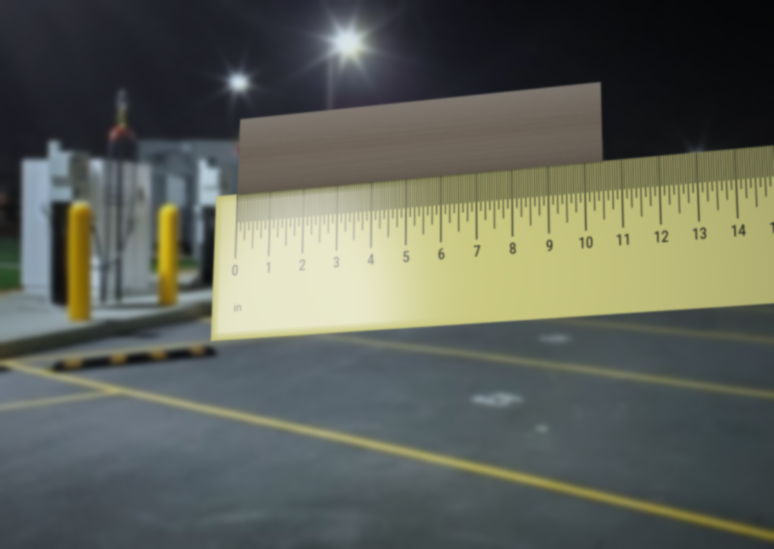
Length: value=10.5 unit=in
